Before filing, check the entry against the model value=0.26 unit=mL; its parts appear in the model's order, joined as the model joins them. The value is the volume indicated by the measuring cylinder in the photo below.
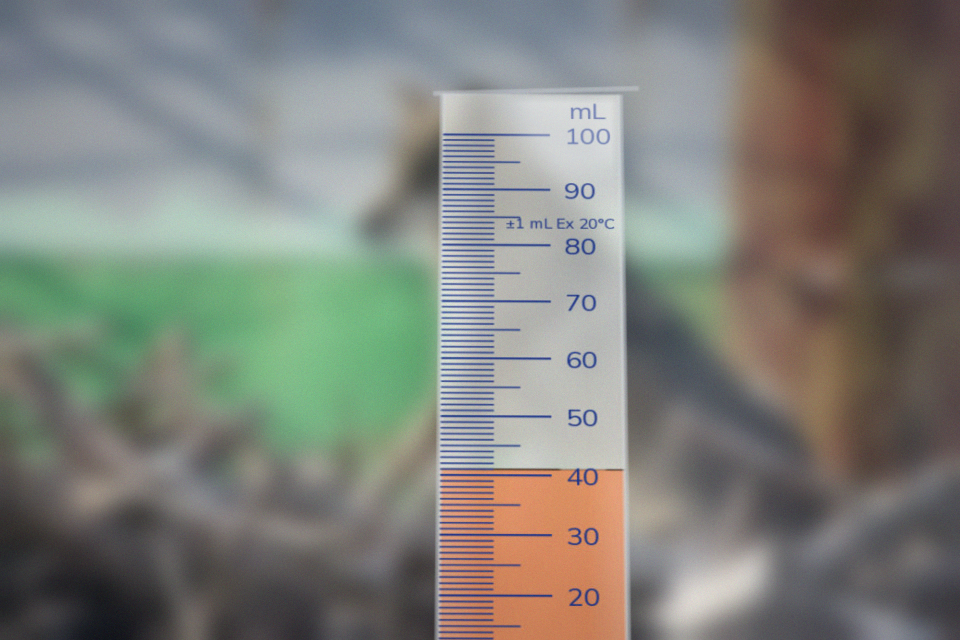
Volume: value=41 unit=mL
